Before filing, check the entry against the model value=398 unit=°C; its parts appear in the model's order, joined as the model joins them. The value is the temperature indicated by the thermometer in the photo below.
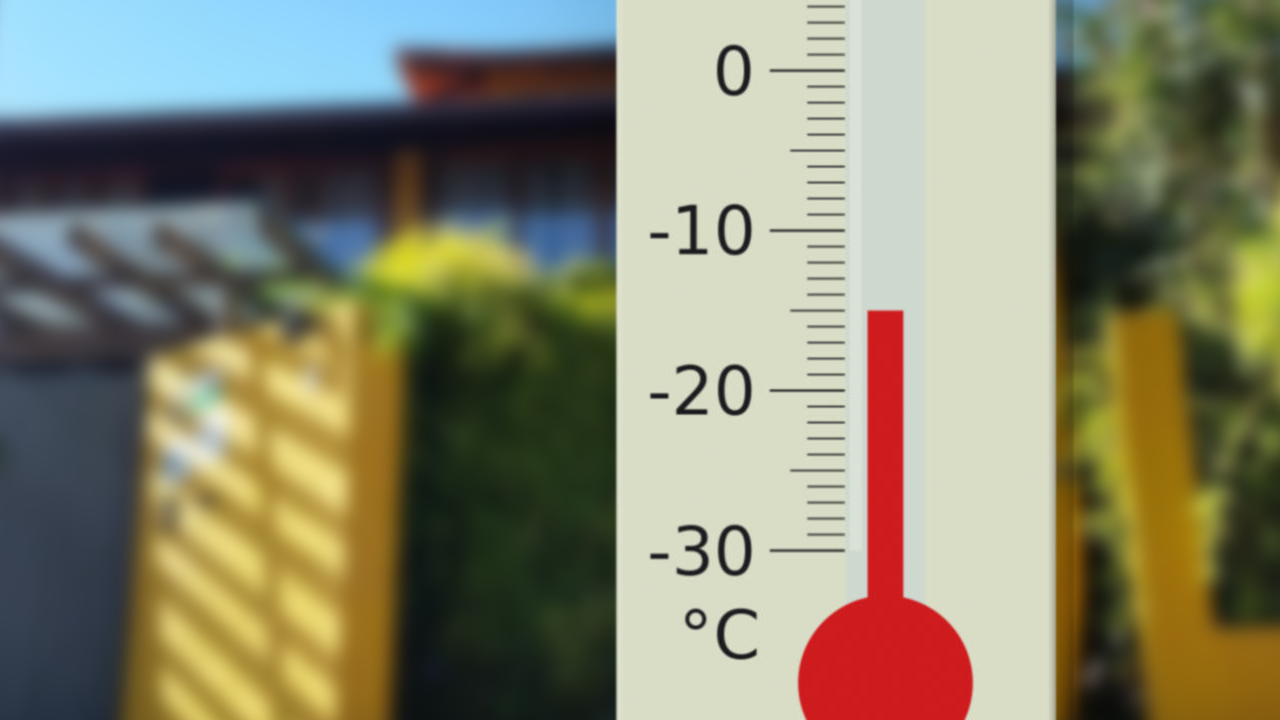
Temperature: value=-15 unit=°C
